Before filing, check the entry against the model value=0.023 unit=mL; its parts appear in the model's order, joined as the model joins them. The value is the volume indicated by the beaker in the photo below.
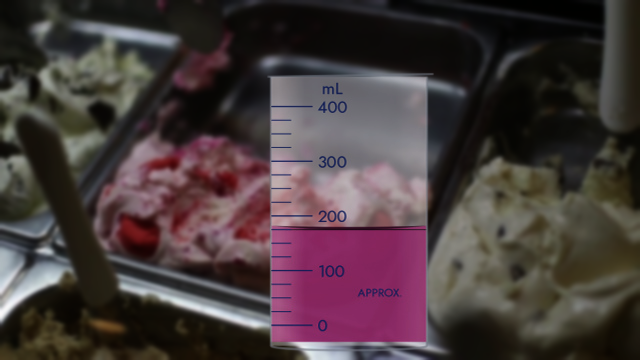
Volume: value=175 unit=mL
